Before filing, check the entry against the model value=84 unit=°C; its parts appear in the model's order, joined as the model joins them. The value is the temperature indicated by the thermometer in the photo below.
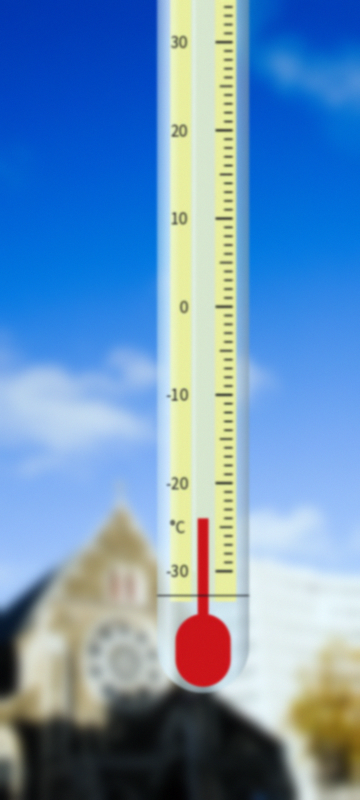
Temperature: value=-24 unit=°C
